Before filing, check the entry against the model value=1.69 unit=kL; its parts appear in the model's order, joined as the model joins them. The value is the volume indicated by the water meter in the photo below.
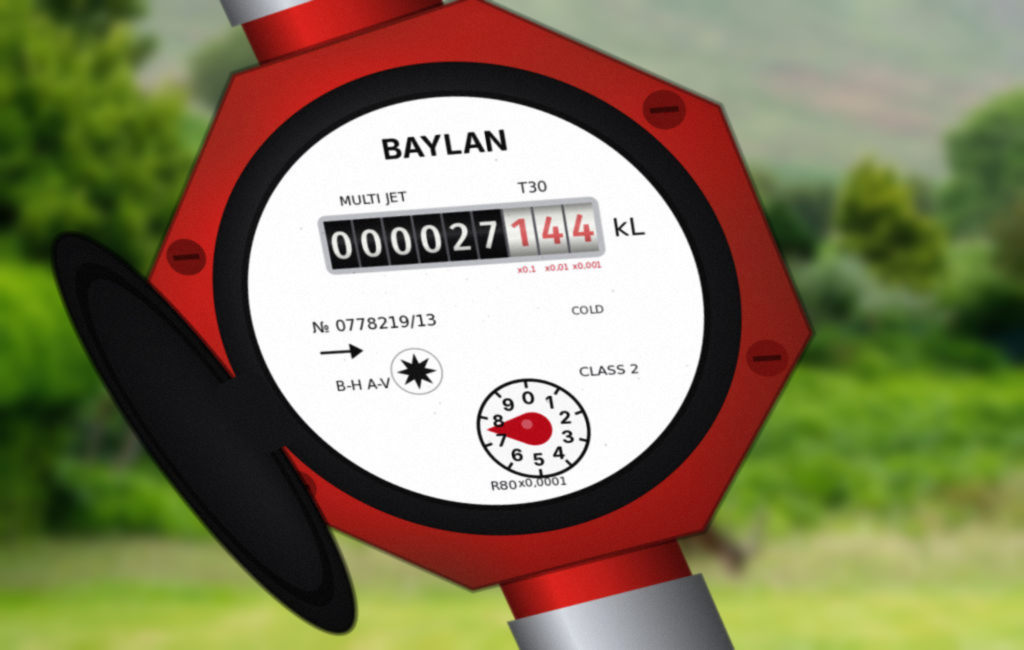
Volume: value=27.1447 unit=kL
